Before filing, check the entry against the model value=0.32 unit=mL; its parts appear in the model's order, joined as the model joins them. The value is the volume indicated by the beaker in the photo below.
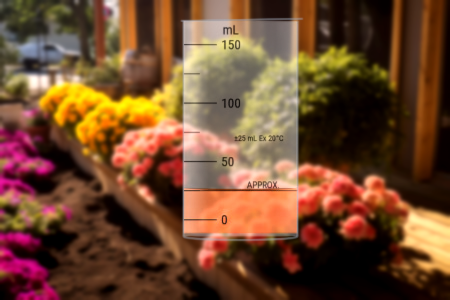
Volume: value=25 unit=mL
